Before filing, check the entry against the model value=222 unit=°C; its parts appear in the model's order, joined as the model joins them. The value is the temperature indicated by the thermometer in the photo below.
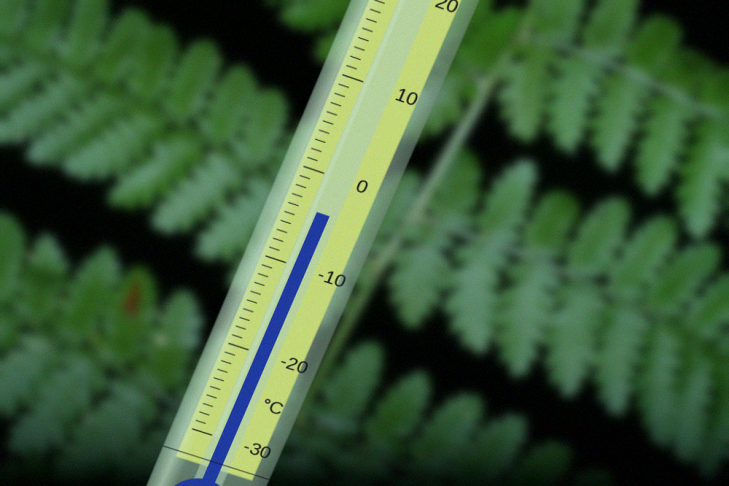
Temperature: value=-4 unit=°C
